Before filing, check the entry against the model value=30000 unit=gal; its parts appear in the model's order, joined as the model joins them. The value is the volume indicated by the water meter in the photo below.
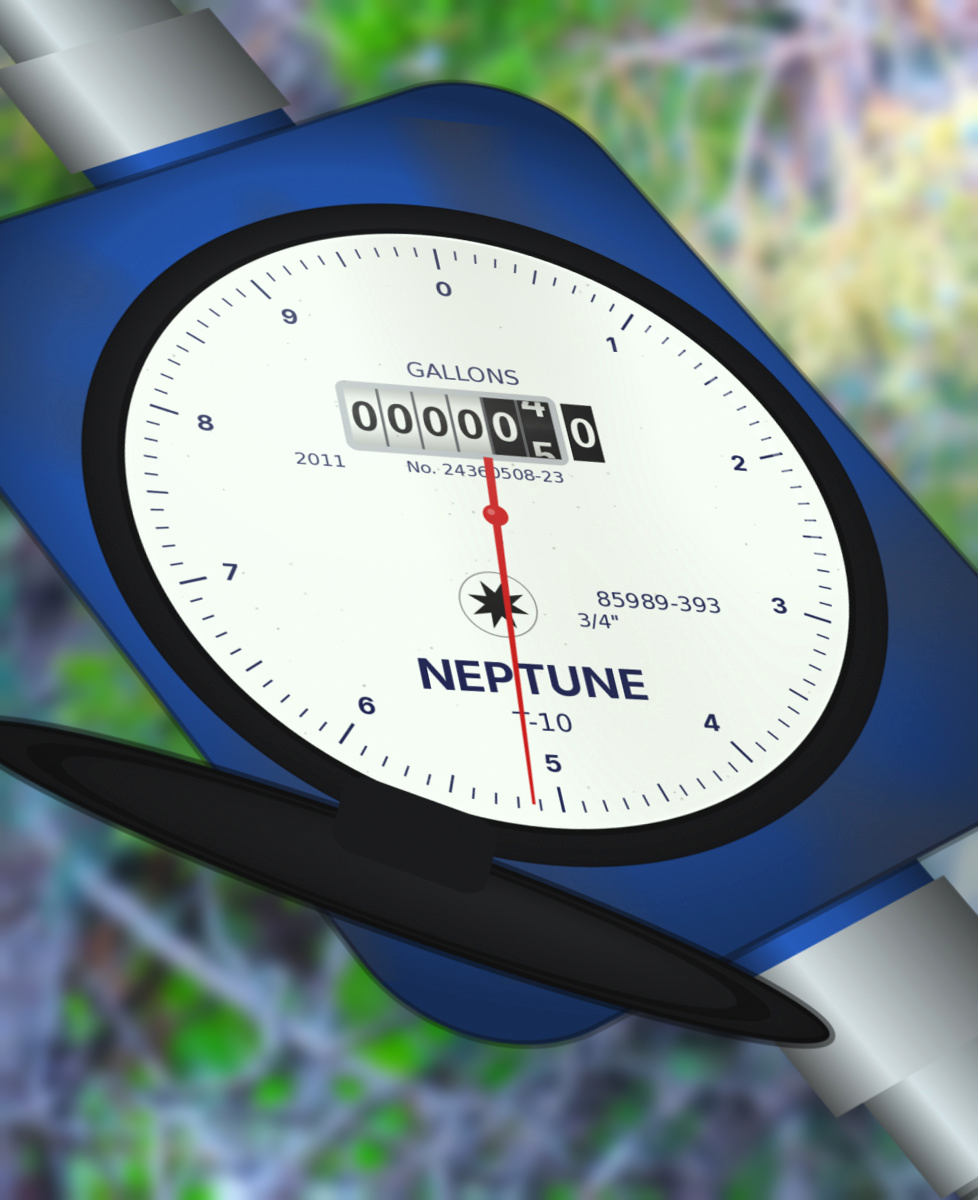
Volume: value=45.1 unit=gal
